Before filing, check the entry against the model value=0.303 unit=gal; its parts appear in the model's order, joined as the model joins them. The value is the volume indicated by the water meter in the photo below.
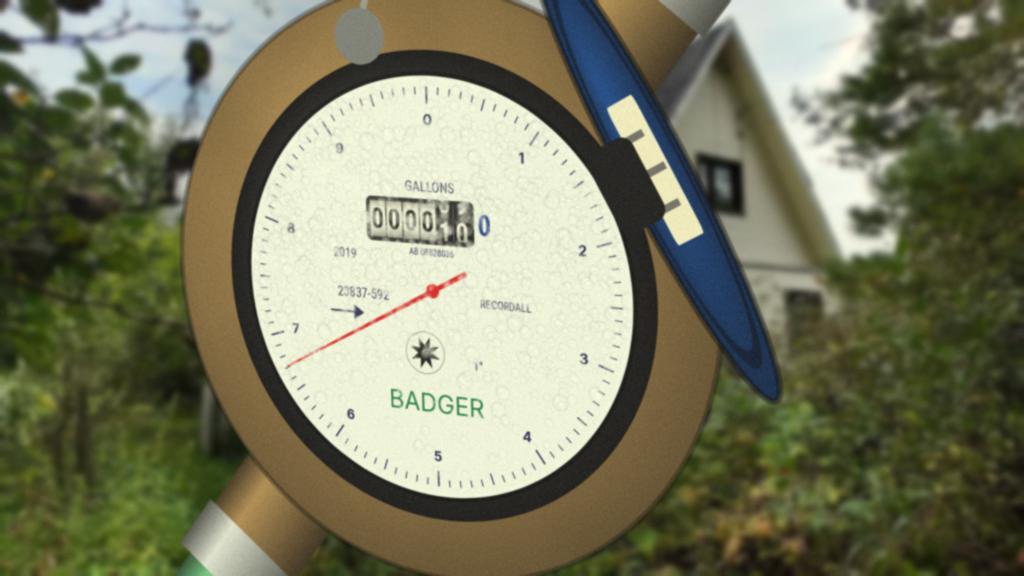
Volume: value=96.7 unit=gal
